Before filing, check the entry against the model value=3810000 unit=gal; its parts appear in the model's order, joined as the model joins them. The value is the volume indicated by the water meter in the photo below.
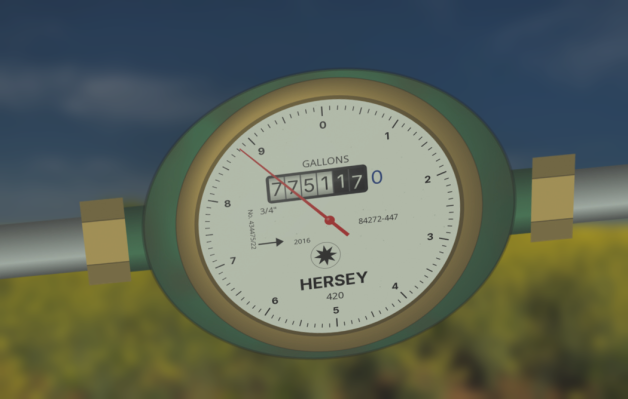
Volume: value=7751168.8 unit=gal
